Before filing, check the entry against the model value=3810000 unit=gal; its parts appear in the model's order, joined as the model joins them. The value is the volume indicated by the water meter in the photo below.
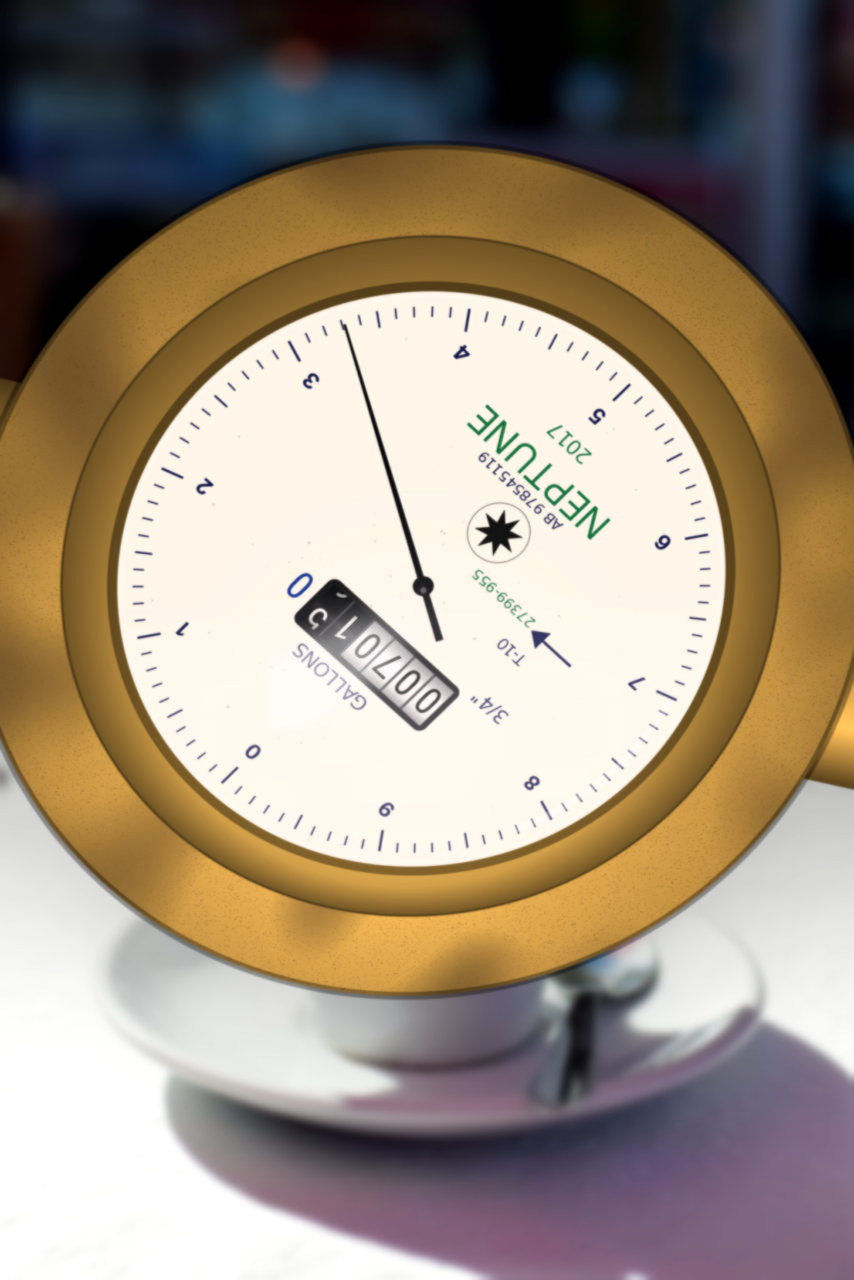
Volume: value=70153.3 unit=gal
